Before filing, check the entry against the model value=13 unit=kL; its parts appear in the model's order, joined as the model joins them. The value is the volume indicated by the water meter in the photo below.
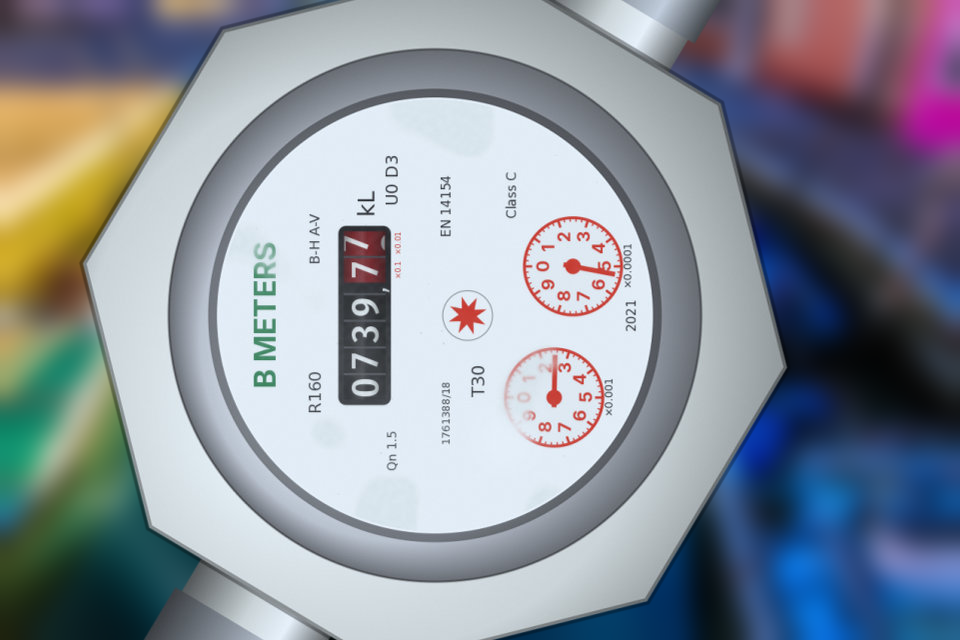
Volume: value=739.7725 unit=kL
